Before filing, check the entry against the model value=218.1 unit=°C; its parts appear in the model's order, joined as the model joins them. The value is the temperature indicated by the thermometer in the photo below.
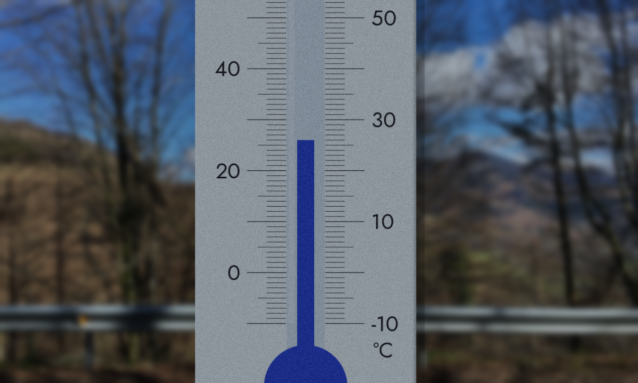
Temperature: value=26 unit=°C
